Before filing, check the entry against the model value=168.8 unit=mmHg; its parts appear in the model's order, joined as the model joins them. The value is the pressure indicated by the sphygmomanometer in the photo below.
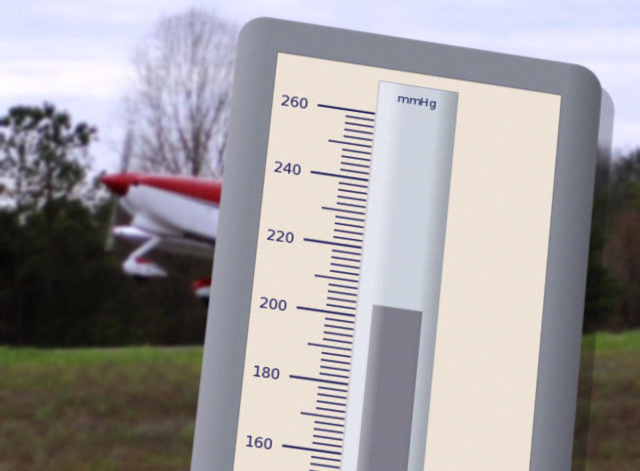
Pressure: value=204 unit=mmHg
